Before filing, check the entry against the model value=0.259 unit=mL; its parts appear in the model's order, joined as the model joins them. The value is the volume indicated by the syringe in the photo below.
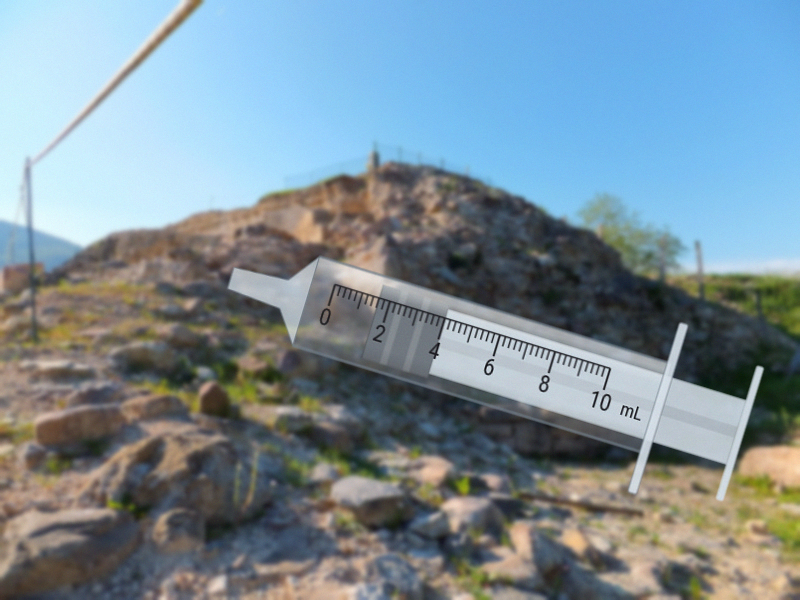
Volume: value=1.6 unit=mL
